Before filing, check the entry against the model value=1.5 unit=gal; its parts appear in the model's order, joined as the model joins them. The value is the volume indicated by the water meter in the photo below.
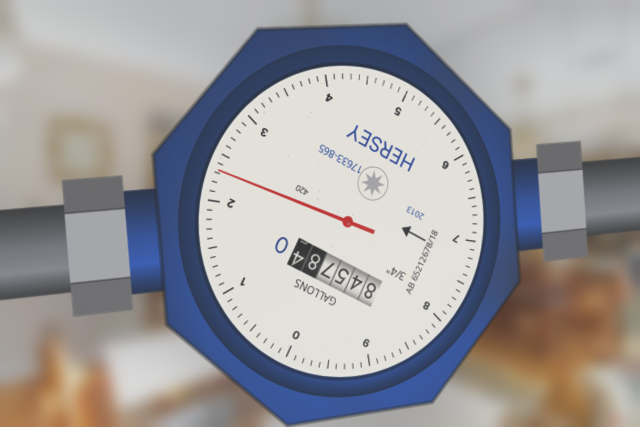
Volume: value=8457842.3 unit=gal
